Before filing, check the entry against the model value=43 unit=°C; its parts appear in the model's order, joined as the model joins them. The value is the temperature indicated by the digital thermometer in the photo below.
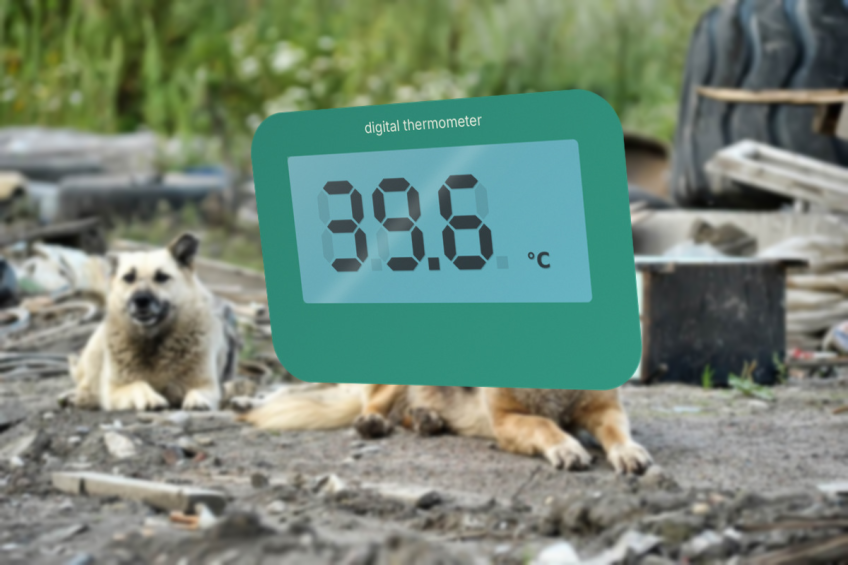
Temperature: value=39.6 unit=°C
